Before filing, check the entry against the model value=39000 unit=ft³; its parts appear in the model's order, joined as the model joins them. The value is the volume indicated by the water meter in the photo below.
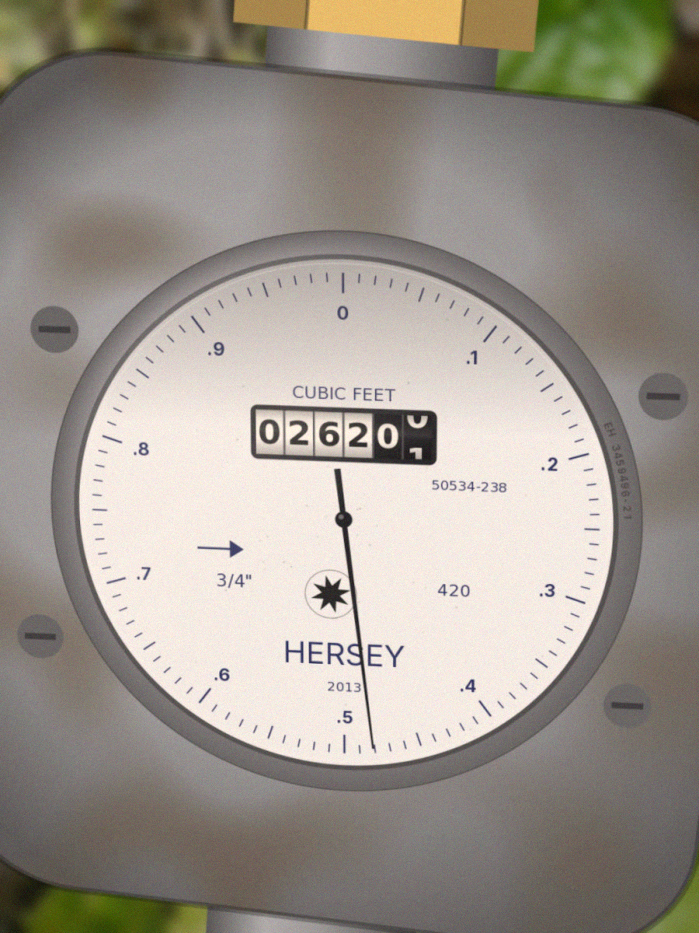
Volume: value=26200.48 unit=ft³
